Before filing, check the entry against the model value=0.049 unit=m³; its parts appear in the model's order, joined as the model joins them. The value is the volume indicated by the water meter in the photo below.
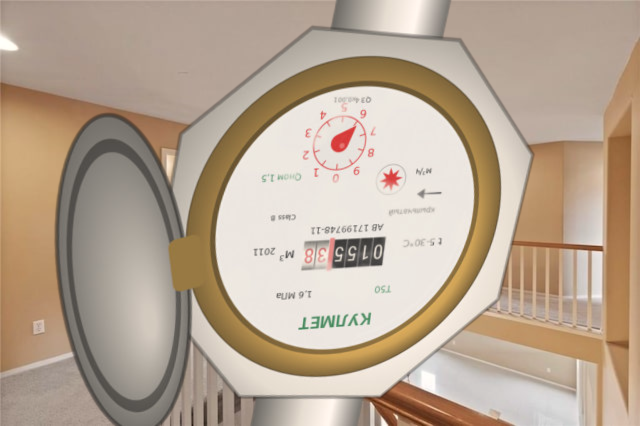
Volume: value=155.386 unit=m³
